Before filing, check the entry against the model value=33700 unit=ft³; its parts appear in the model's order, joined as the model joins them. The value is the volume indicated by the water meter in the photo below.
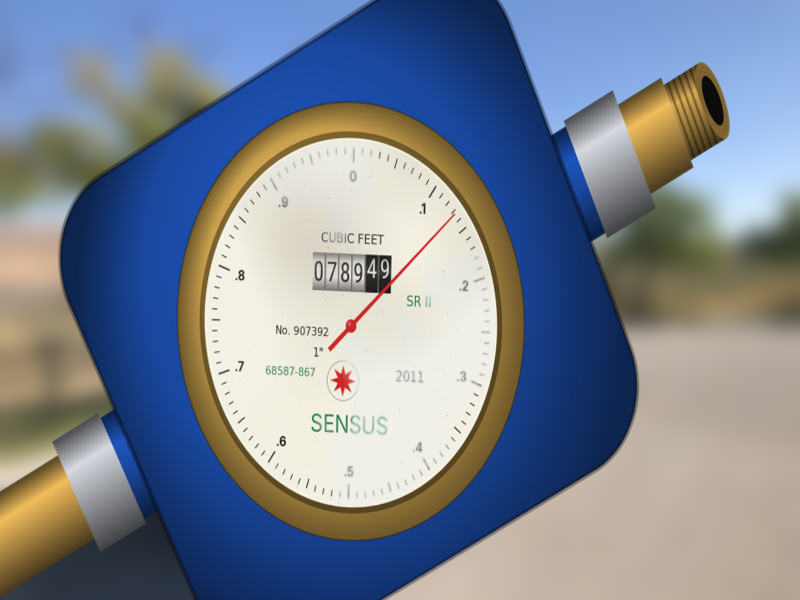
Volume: value=78949.13 unit=ft³
